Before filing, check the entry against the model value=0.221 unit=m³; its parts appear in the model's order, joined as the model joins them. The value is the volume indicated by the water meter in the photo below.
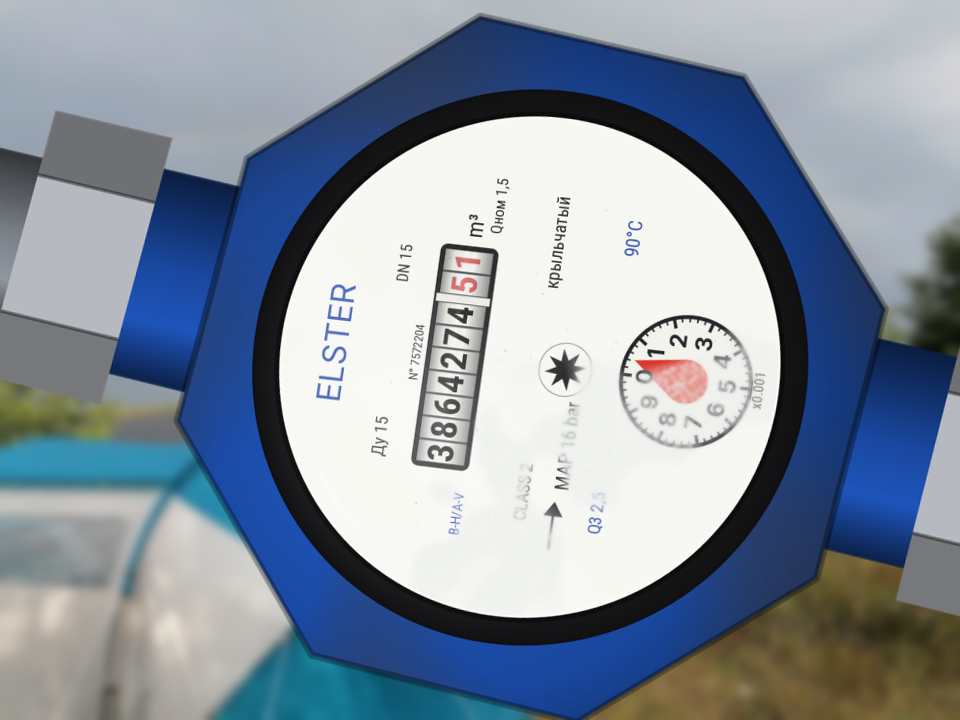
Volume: value=3864274.510 unit=m³
